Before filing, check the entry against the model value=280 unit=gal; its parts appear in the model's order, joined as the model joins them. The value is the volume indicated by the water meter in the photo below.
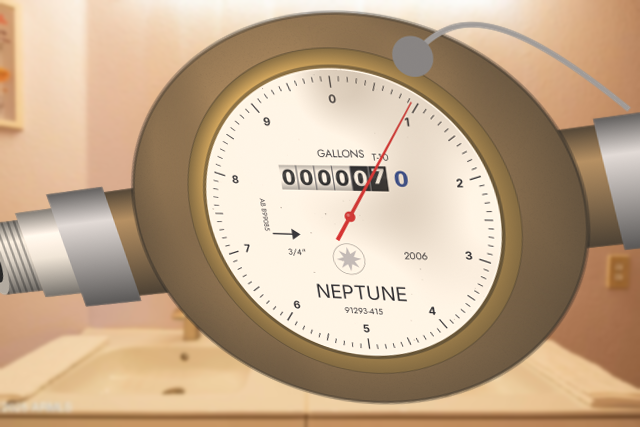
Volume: value=70.9 unit=gal
